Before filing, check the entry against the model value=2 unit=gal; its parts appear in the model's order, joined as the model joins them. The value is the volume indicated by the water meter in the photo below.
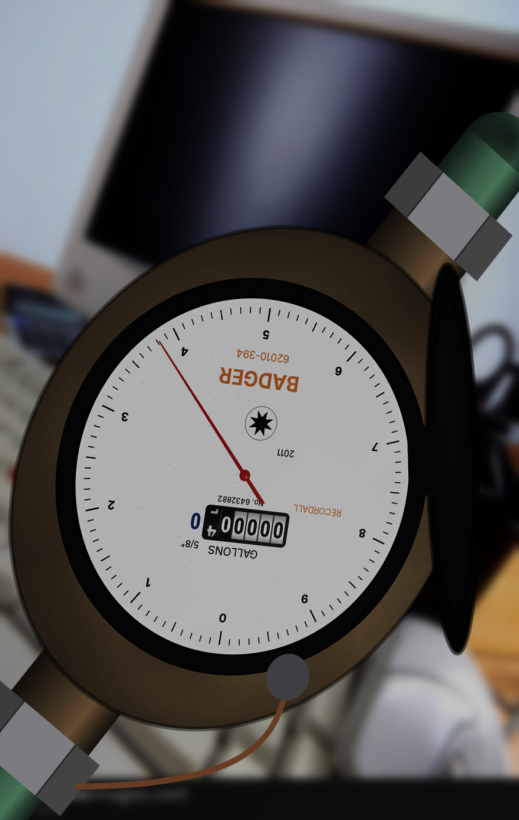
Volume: value=43.8 unit=gal
